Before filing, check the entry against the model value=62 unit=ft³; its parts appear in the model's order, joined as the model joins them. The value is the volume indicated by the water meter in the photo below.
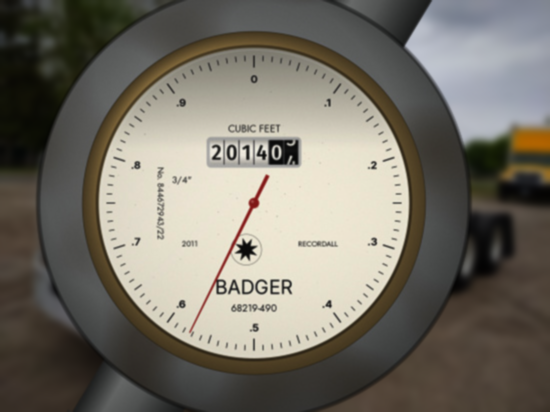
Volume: value=201403.57 unit=ft³
